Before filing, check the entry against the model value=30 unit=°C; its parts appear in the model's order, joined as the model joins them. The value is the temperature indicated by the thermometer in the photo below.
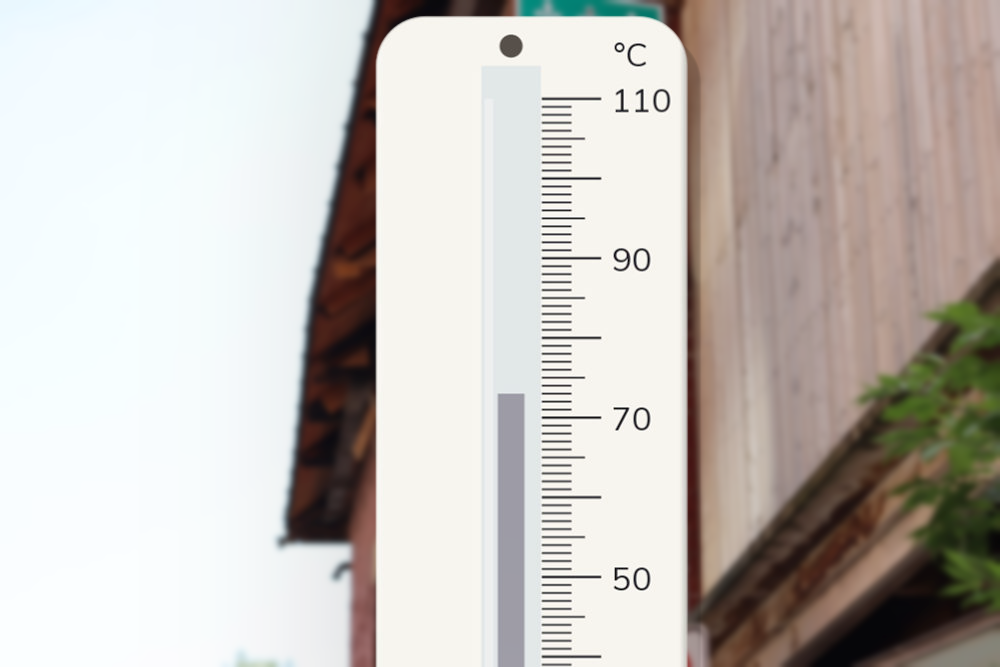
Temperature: value=73 unit=°C
